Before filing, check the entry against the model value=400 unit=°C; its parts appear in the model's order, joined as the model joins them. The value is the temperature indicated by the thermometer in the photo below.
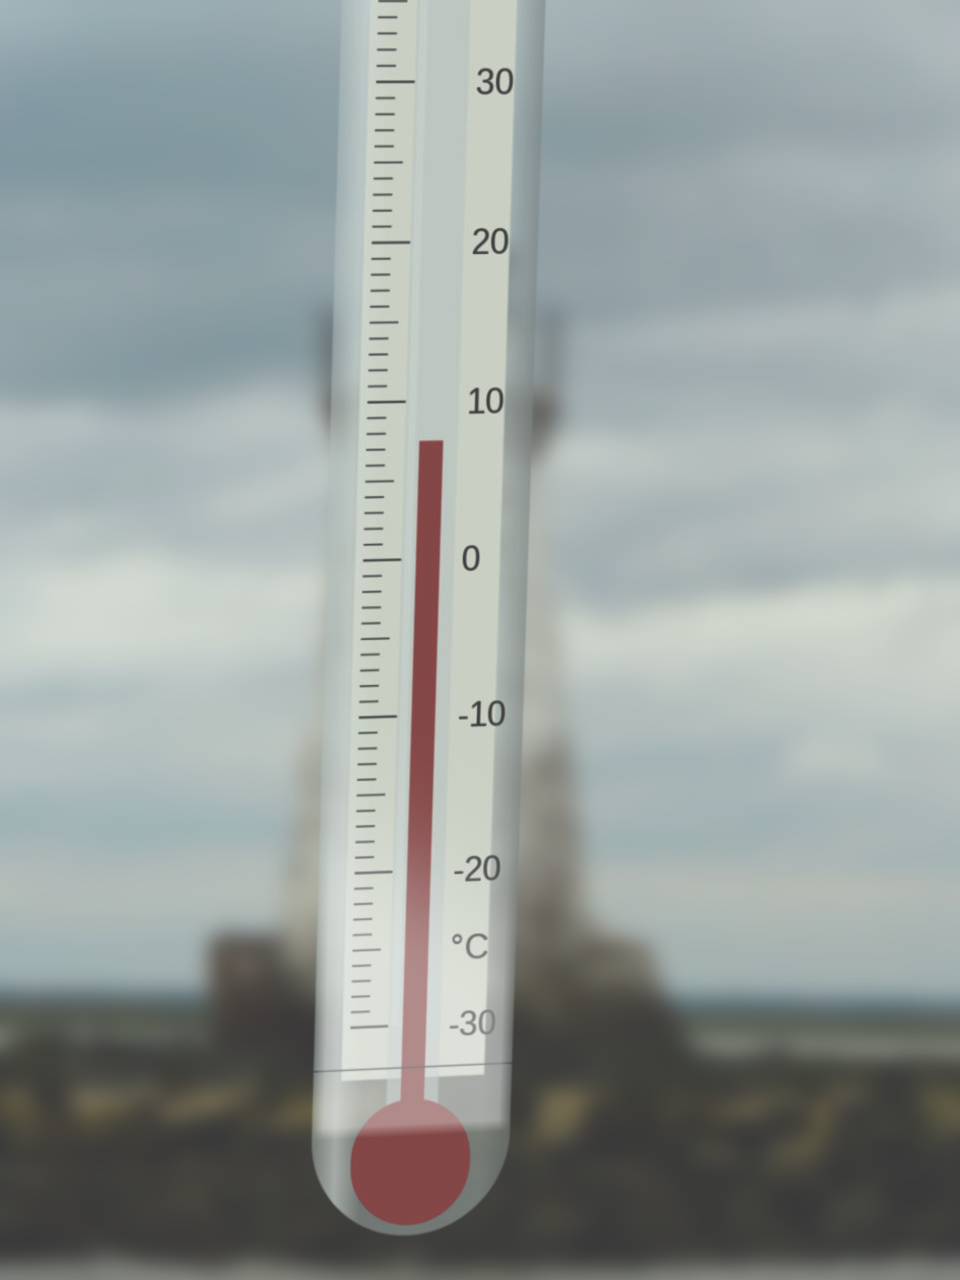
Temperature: value=7.5 unit=°C
